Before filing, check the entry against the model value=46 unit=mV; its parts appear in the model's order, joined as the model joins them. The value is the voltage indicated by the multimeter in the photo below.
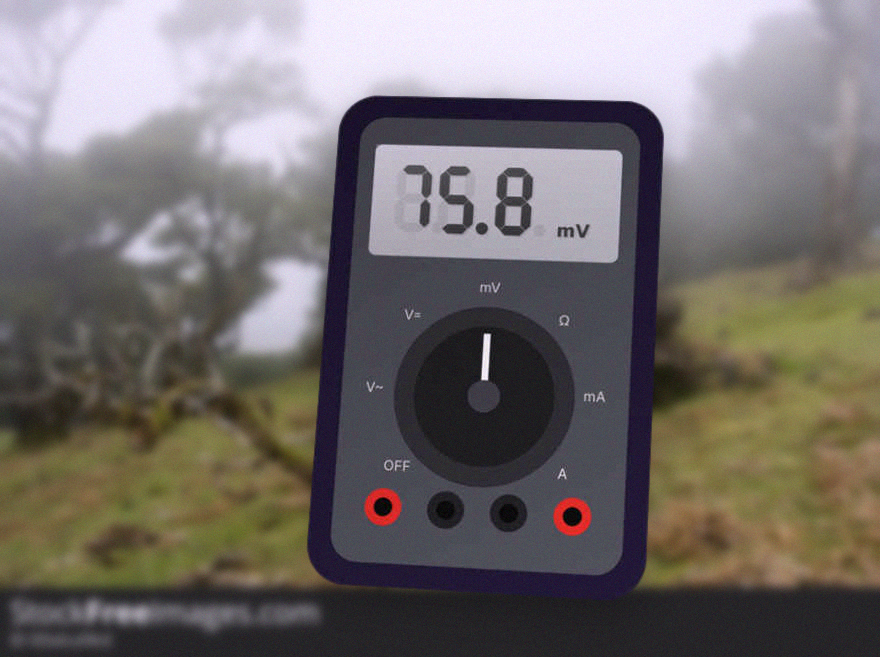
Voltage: value=75.8 unit=mV
